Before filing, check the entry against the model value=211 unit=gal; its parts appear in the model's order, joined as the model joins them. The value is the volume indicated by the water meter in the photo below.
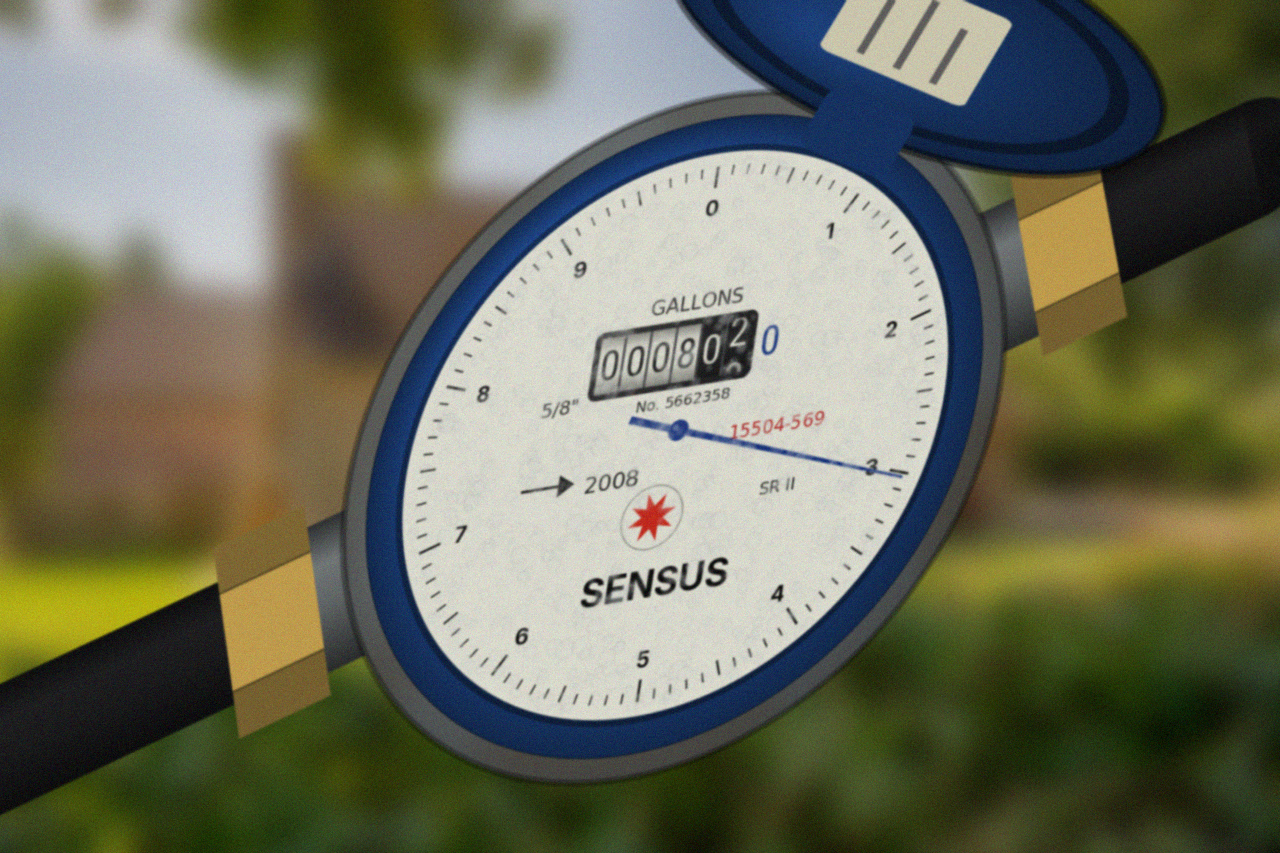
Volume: value=8023.0 unit=gal
